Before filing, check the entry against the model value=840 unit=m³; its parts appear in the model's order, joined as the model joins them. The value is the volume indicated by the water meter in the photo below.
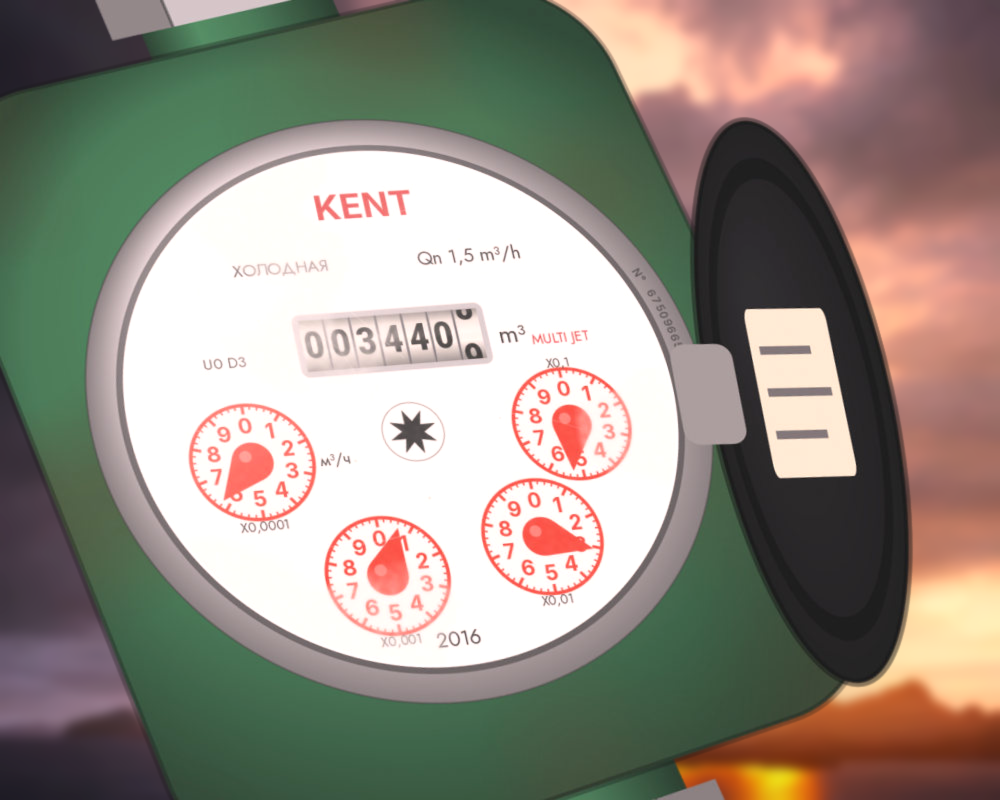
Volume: value=34408.5306 unit=m³
